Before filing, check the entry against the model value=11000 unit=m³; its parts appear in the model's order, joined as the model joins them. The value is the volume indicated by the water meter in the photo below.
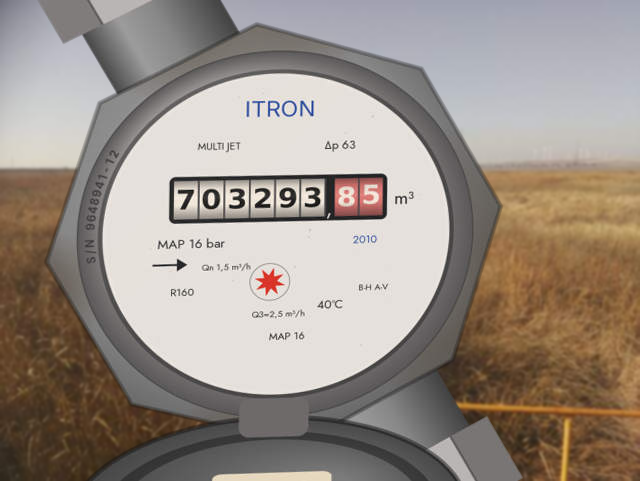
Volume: value=703293.85 unit=m³
